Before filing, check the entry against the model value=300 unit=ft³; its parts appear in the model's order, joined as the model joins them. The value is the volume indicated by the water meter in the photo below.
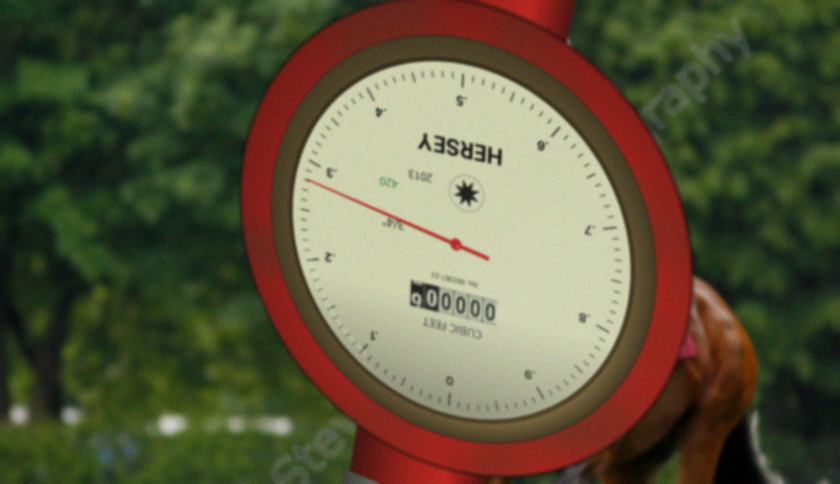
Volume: value=6.28 unit=ft³
